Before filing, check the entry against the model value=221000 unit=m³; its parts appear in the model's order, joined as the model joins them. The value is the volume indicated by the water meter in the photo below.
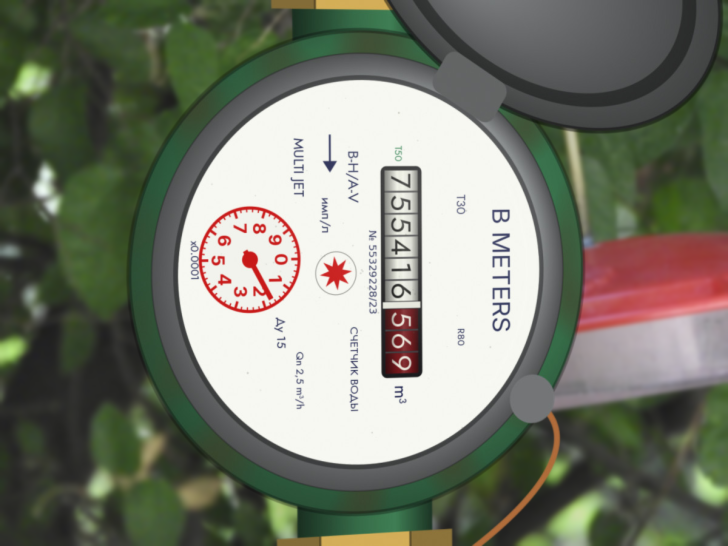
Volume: value=755416.5691 unit=m³
